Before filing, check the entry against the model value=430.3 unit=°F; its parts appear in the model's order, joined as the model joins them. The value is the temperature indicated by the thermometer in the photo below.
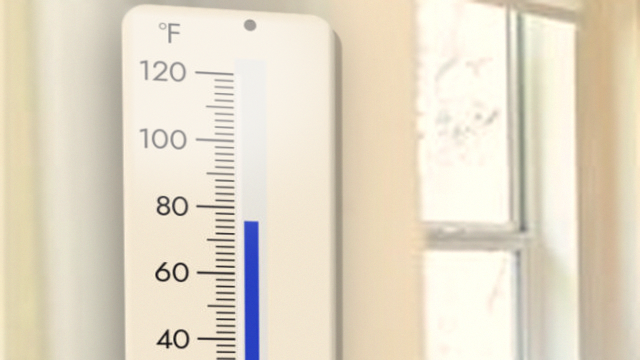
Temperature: value=76 unit=°F
